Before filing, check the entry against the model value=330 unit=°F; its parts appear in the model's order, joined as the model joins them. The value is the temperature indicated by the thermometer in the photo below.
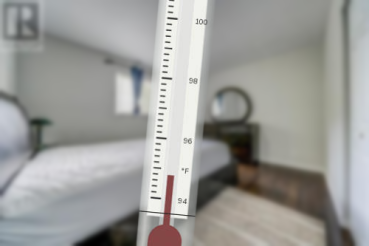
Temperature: value=94.8 unit=°F
